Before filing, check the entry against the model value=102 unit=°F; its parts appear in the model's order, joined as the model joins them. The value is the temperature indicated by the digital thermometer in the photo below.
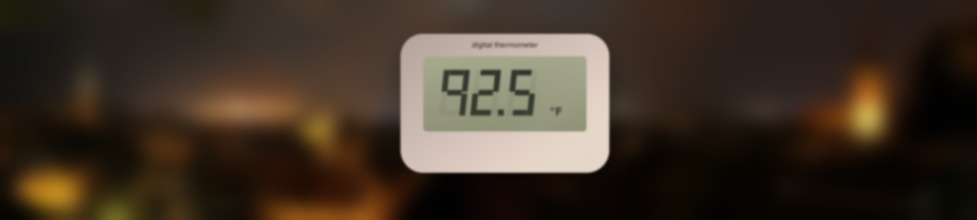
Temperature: value=92.5 unit=°F
